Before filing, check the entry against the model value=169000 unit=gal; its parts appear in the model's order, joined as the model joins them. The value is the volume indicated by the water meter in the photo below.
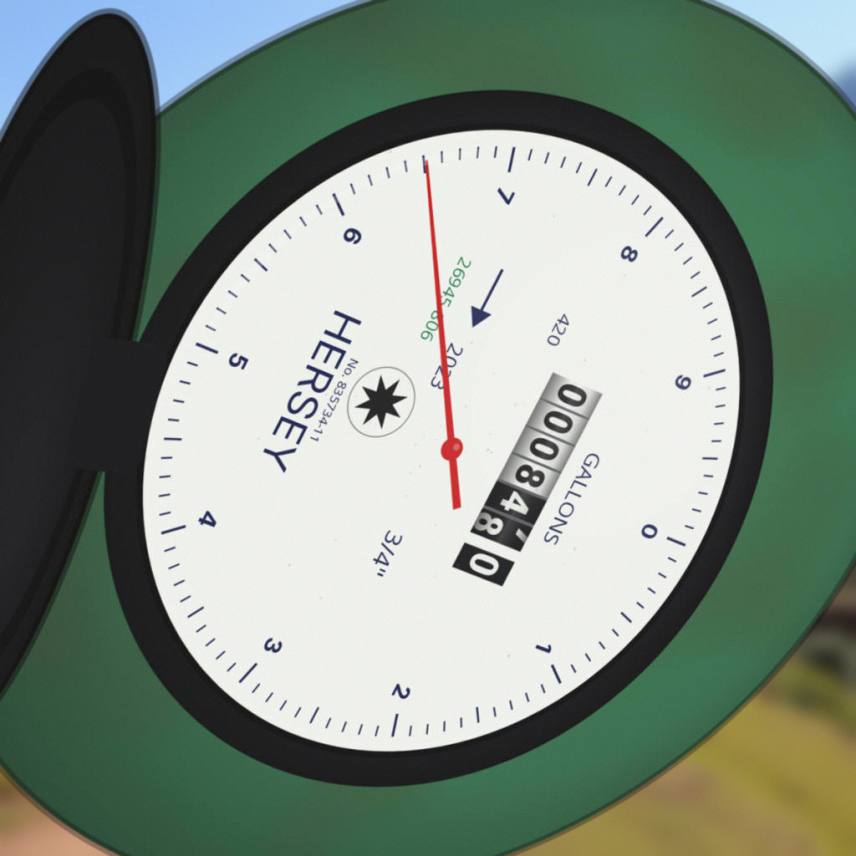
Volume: value=8476.5 unit=gal
